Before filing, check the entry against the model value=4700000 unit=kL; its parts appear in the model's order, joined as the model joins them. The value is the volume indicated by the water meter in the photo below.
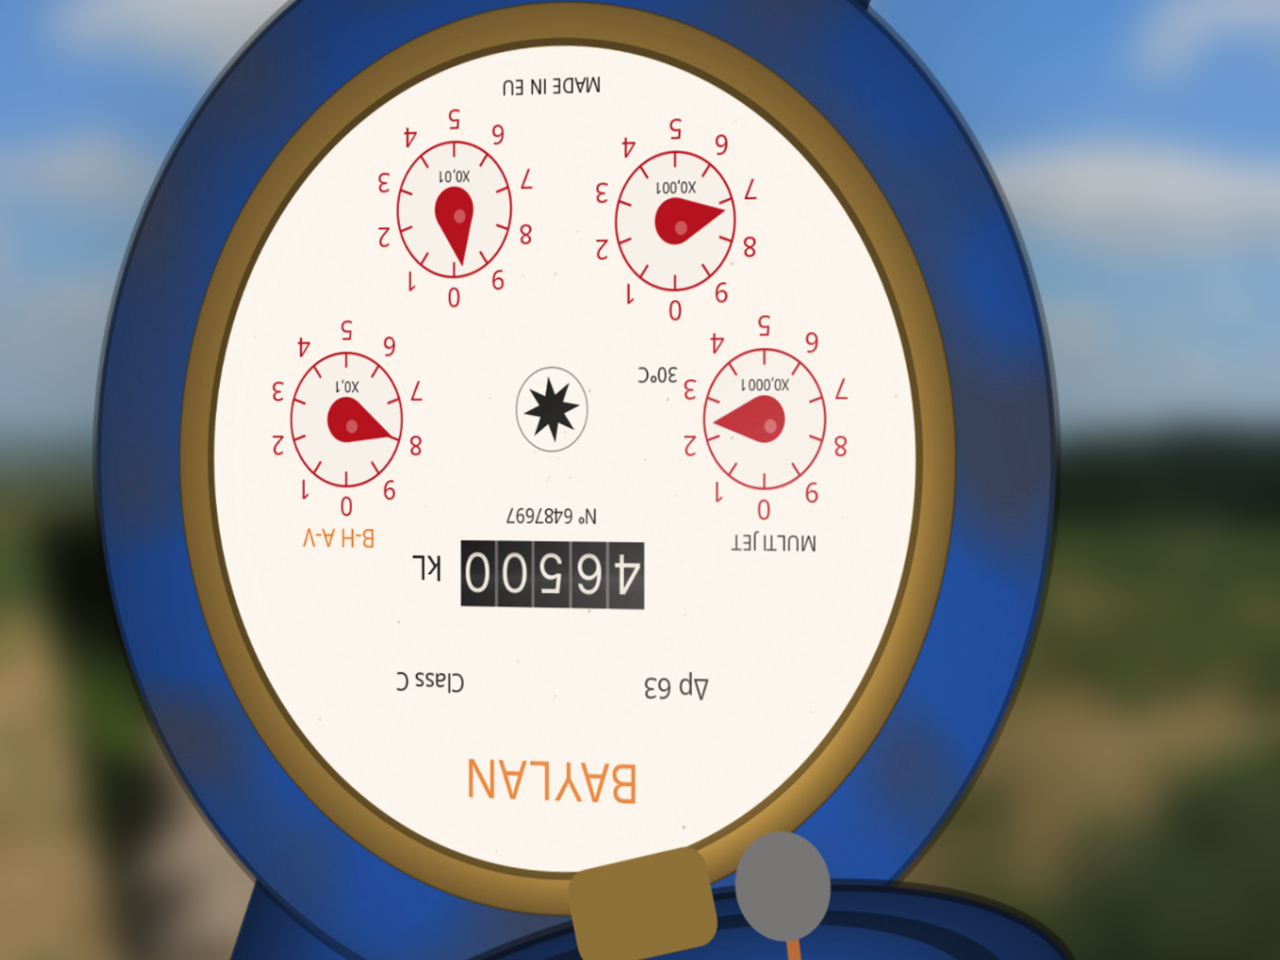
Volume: value=46500.7972 unit=kL
